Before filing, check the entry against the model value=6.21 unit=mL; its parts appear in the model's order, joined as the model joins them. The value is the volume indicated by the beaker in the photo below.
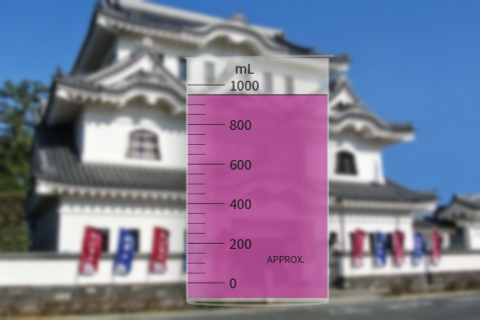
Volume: value=950 unit=mL
